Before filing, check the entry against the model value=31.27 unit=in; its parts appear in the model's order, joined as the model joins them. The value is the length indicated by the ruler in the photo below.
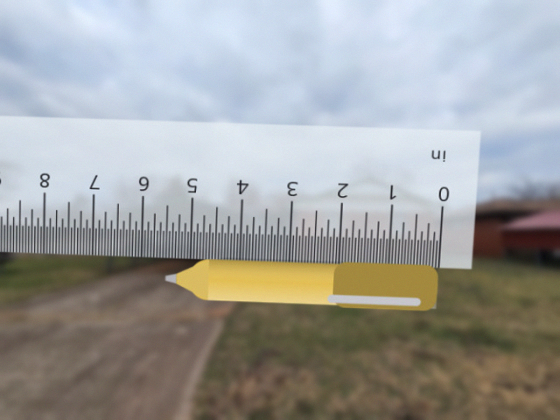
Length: value=5.5 unit=in
